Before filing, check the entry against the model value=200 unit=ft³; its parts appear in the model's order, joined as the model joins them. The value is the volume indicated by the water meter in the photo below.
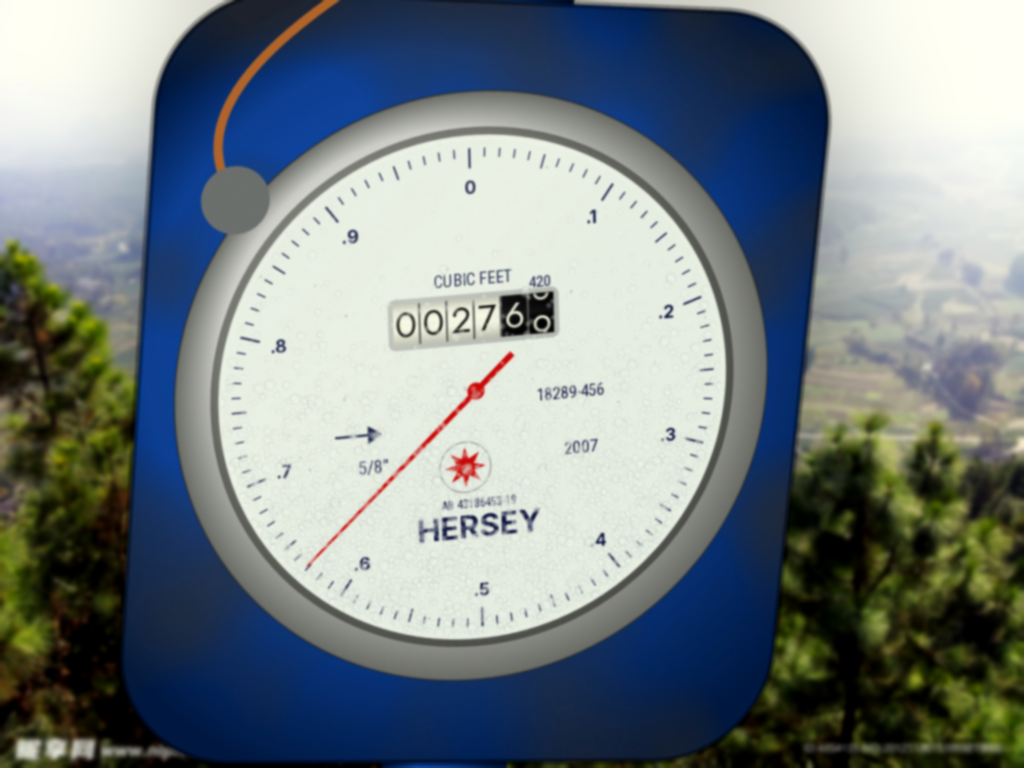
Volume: value=2768.63 unit=ft³
